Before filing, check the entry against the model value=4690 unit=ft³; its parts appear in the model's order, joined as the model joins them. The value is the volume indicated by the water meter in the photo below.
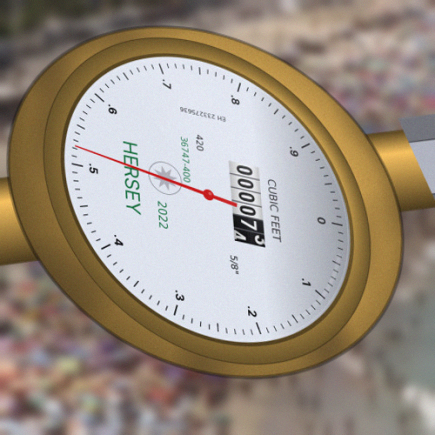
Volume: value=73.52 unit=ft³
